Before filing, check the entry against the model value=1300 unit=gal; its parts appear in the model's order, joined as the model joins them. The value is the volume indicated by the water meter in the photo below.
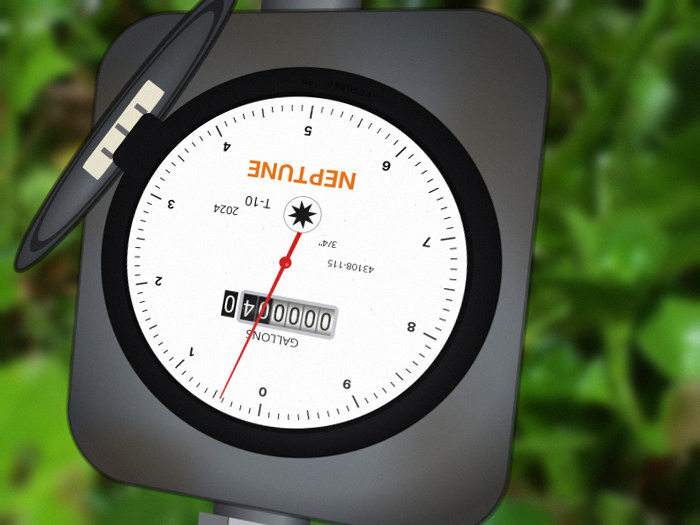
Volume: value=40.4 unit=gal
